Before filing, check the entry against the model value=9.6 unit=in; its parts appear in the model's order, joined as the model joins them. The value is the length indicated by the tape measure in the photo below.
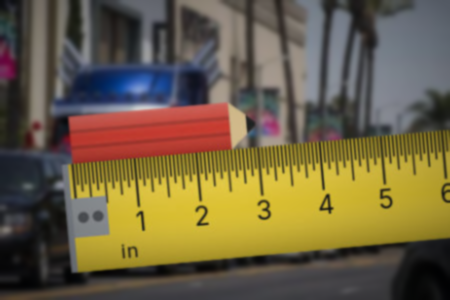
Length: value=3 unit=in
